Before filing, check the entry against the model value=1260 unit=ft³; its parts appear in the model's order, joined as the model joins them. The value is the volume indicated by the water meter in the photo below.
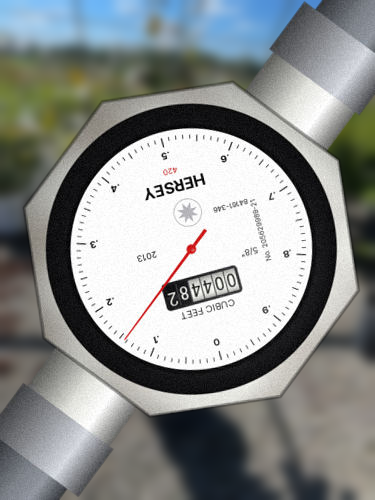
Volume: value=4482.14 unit=ft³
